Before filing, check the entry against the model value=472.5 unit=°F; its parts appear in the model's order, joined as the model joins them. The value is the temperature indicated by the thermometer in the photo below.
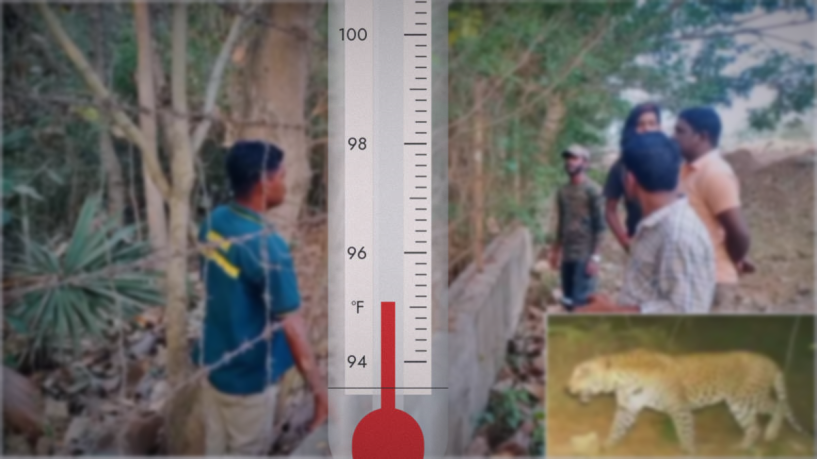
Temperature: value=95.1 unit=°F
